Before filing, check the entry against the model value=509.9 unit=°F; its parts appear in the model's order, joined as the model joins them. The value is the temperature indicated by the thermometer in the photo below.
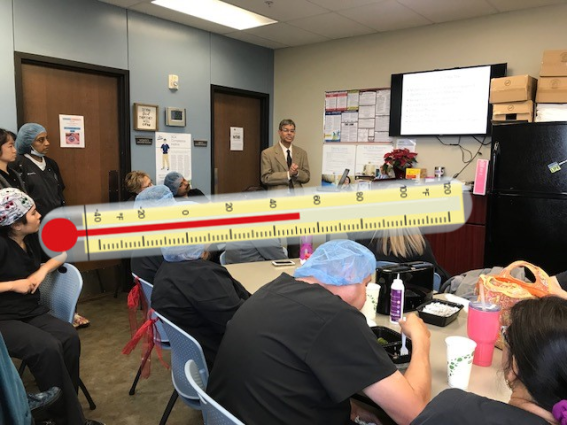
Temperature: value=52 unit=°F
